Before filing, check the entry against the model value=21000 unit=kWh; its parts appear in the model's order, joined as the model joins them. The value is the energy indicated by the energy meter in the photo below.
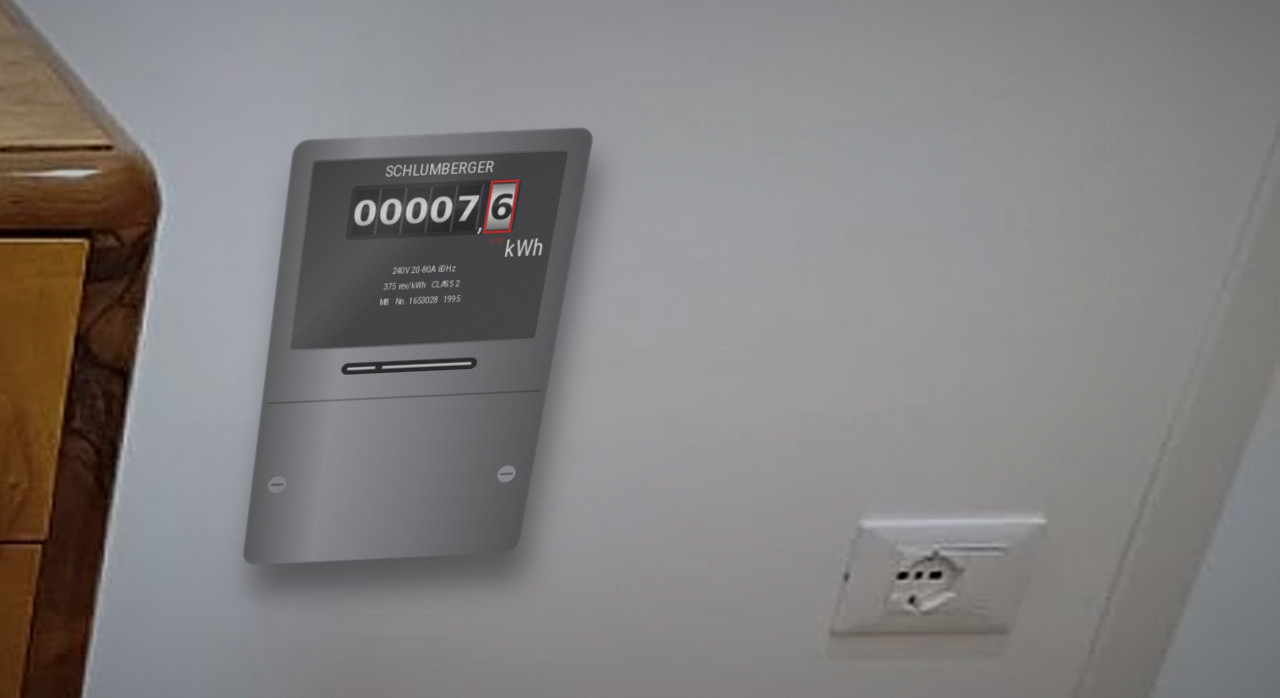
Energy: value=7.6 unit=kWh
